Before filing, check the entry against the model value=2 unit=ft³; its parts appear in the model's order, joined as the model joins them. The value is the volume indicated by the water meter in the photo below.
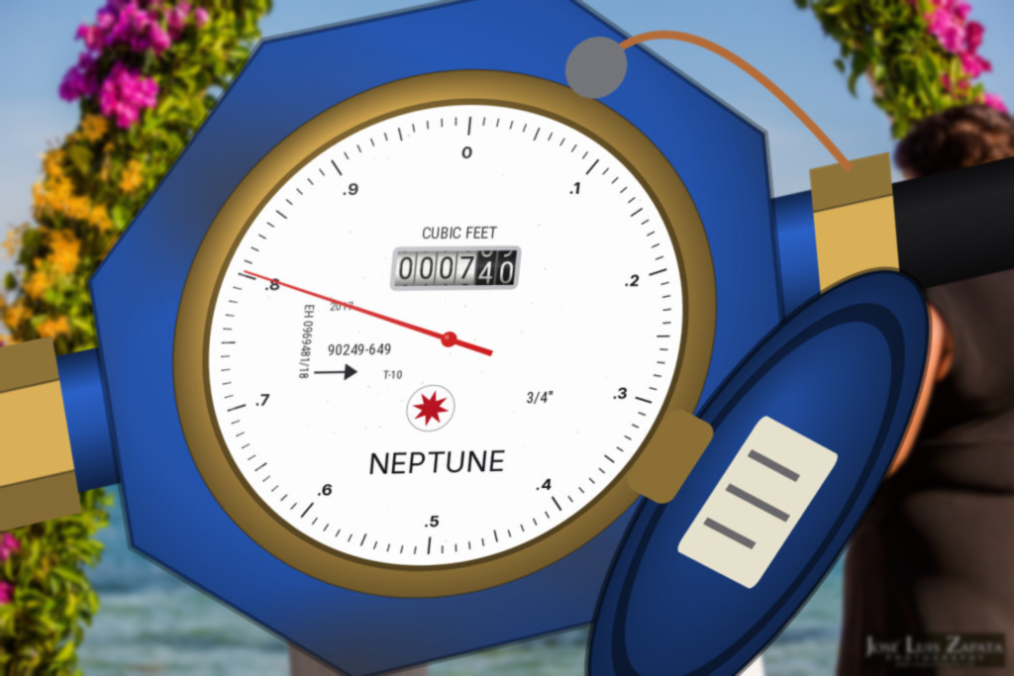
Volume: value=739.80 unit=ft³
